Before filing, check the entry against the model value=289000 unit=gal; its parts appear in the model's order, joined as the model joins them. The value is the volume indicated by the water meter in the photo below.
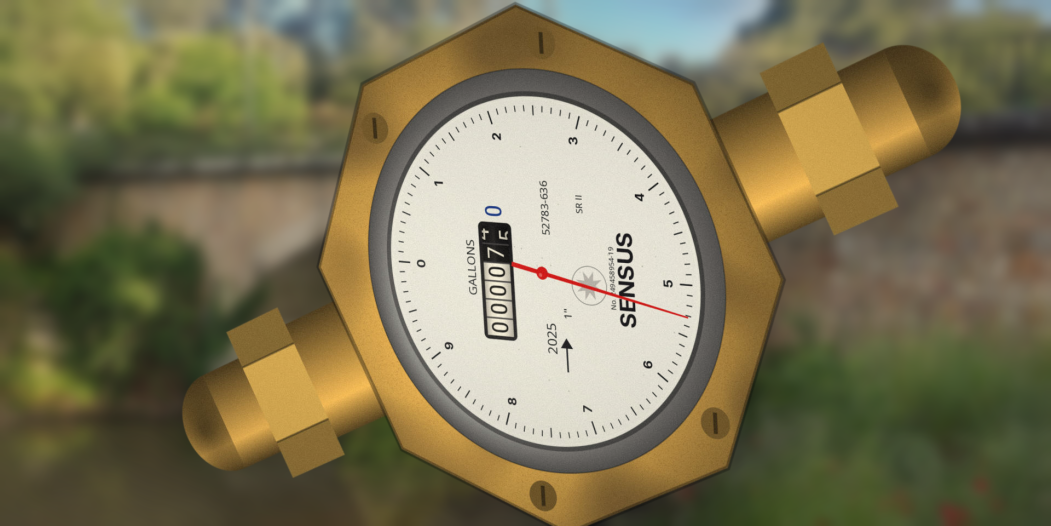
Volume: value=745.3 unit=gal
